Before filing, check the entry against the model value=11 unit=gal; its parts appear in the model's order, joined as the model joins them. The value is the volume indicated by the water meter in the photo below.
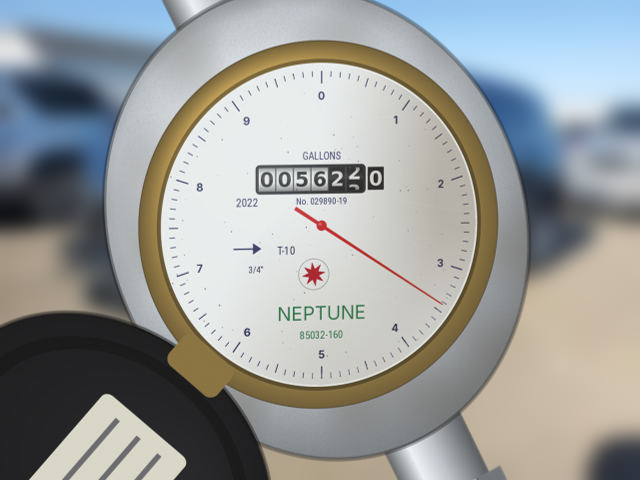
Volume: value=56223.4 unit=gal
